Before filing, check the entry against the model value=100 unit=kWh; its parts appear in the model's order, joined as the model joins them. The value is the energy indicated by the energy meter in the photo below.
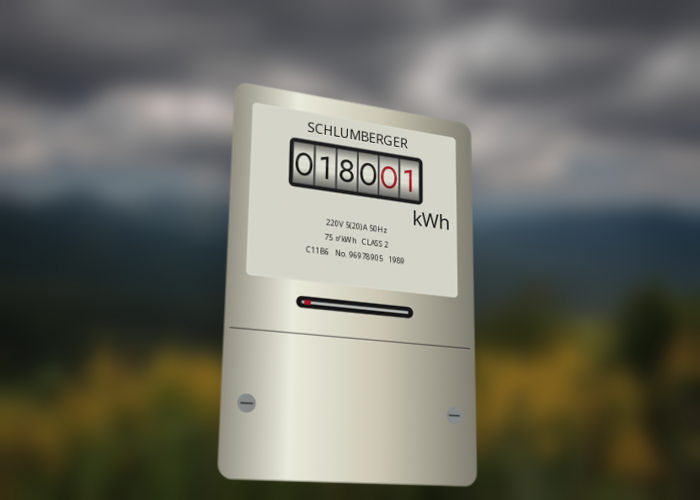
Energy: value=180.01 unit=kWh
